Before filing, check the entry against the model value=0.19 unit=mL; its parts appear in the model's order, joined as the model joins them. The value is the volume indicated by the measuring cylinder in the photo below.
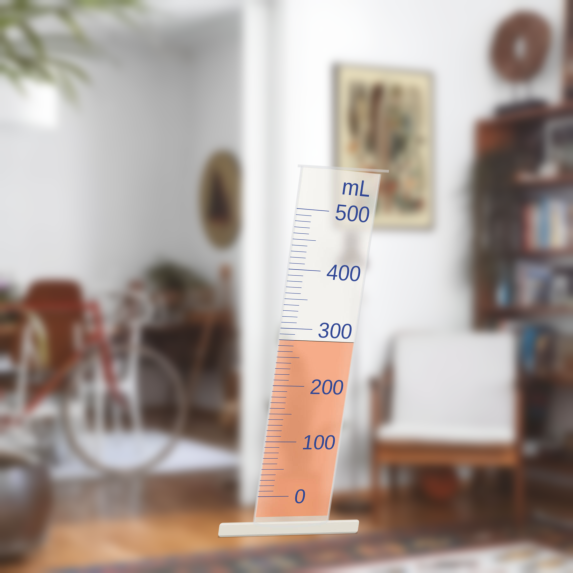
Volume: value=280 unit=mL
